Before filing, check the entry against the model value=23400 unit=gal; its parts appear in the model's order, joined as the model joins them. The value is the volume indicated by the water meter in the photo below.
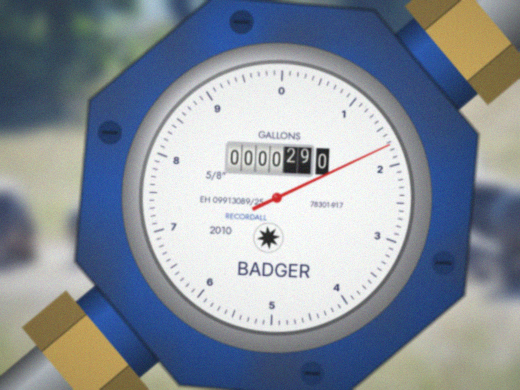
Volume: value=291.7 unit=gal
